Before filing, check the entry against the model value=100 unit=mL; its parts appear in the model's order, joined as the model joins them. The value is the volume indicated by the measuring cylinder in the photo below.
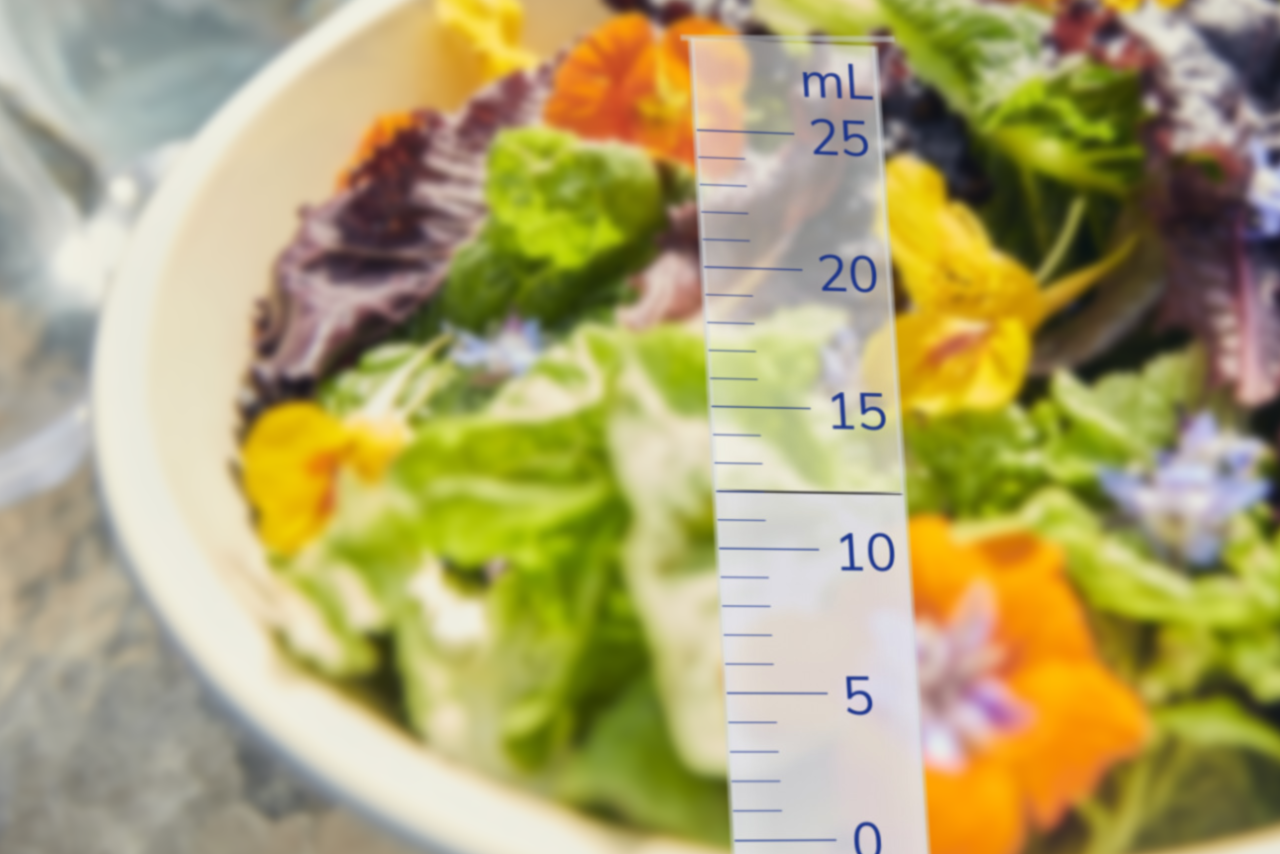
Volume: value=12 unit=mL
